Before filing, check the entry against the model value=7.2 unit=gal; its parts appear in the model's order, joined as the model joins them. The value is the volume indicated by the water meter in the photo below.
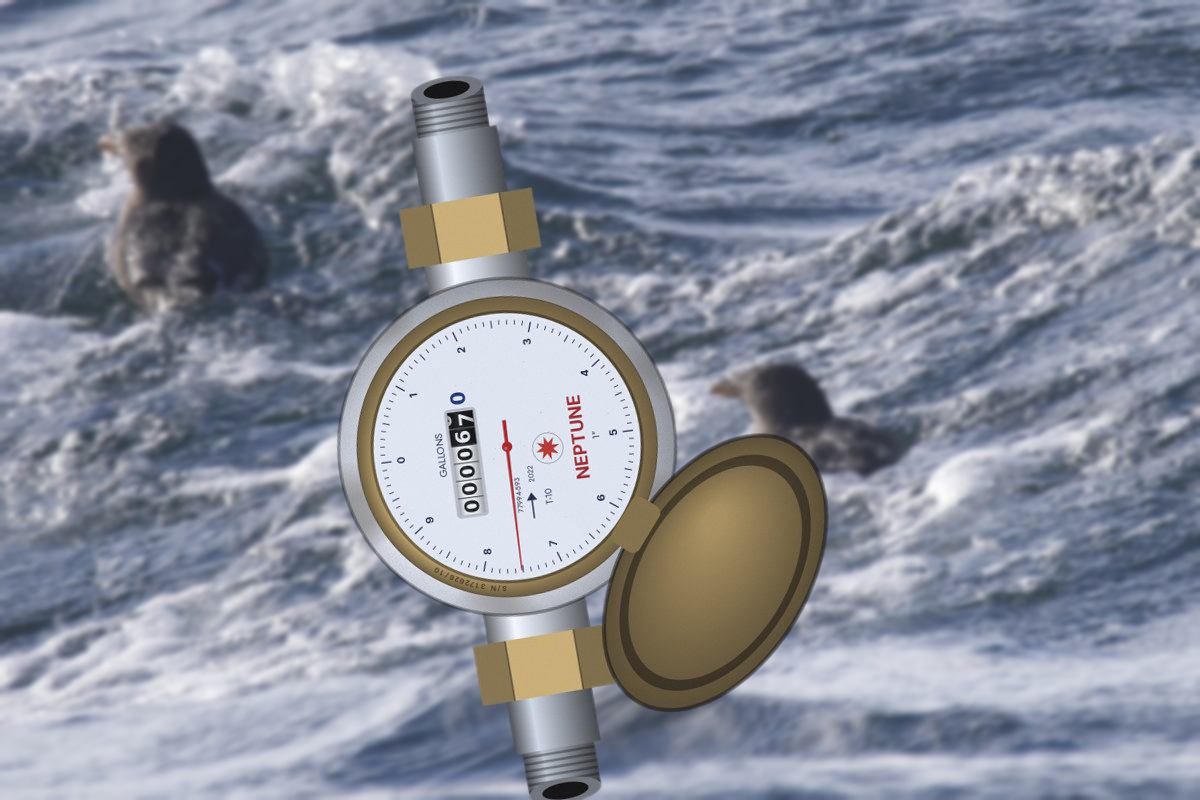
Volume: value=667.5 unit=gal
